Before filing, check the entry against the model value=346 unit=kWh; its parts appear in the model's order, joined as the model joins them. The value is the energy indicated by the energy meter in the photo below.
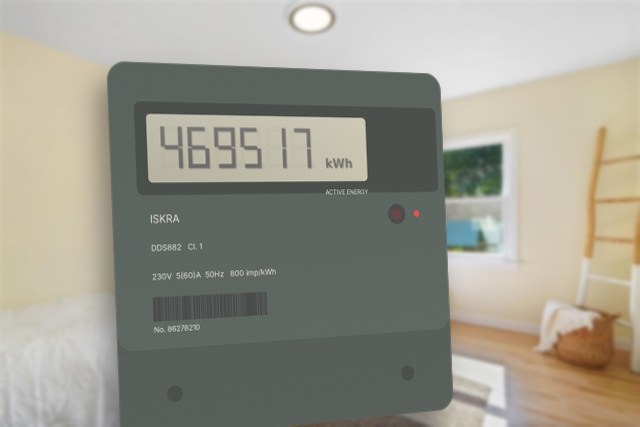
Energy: value=469517 unit=kWh
